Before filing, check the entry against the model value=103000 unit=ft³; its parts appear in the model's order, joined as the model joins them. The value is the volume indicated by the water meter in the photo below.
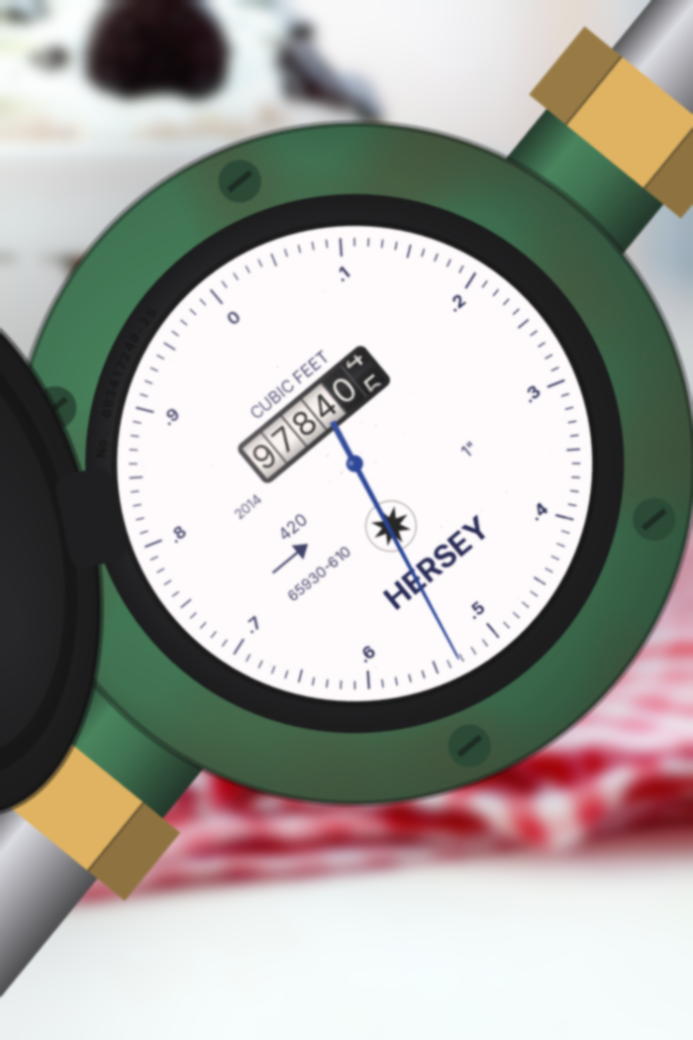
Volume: value=978404.53 unit=ft³
